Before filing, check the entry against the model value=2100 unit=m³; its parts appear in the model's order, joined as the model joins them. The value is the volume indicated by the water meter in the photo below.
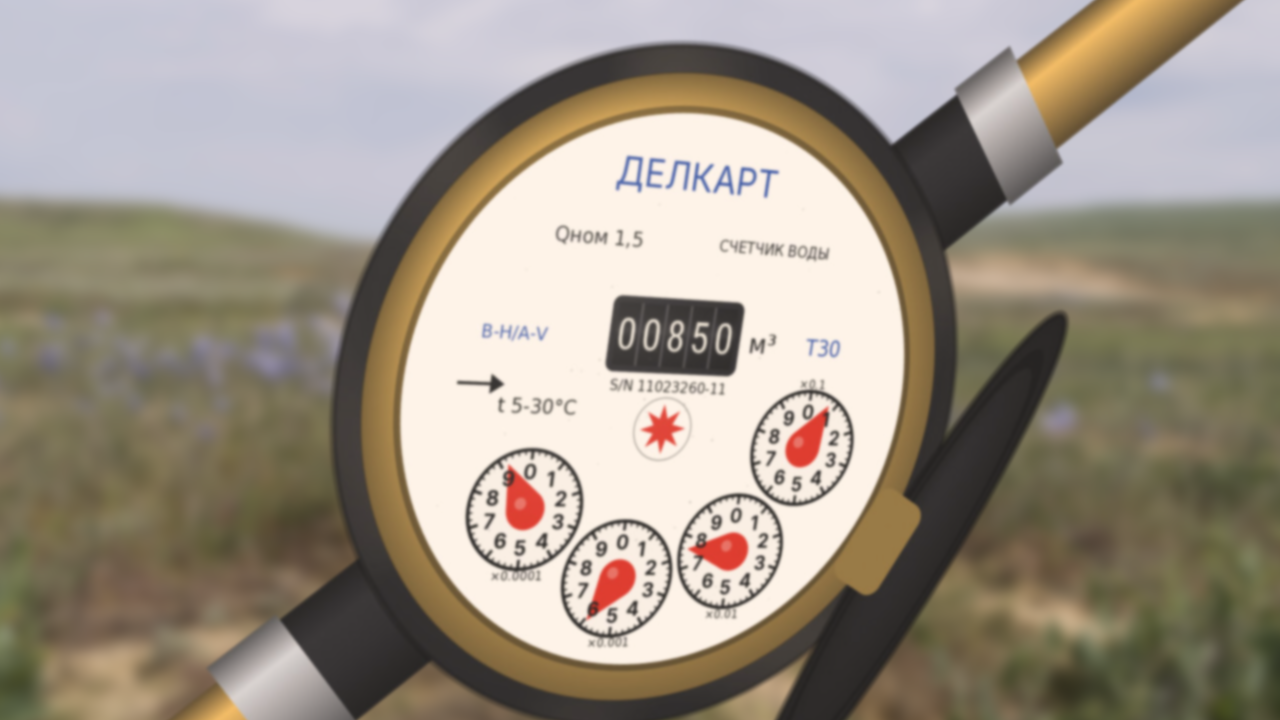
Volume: value=850.0759 unit=m³
